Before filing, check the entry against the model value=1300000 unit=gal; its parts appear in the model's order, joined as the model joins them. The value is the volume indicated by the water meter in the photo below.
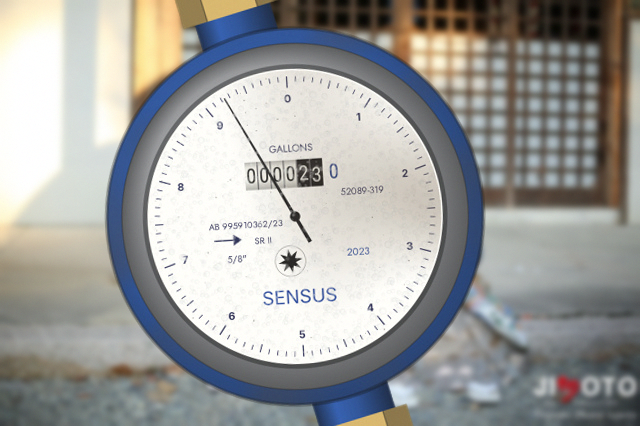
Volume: value=229.2 unit=gal
